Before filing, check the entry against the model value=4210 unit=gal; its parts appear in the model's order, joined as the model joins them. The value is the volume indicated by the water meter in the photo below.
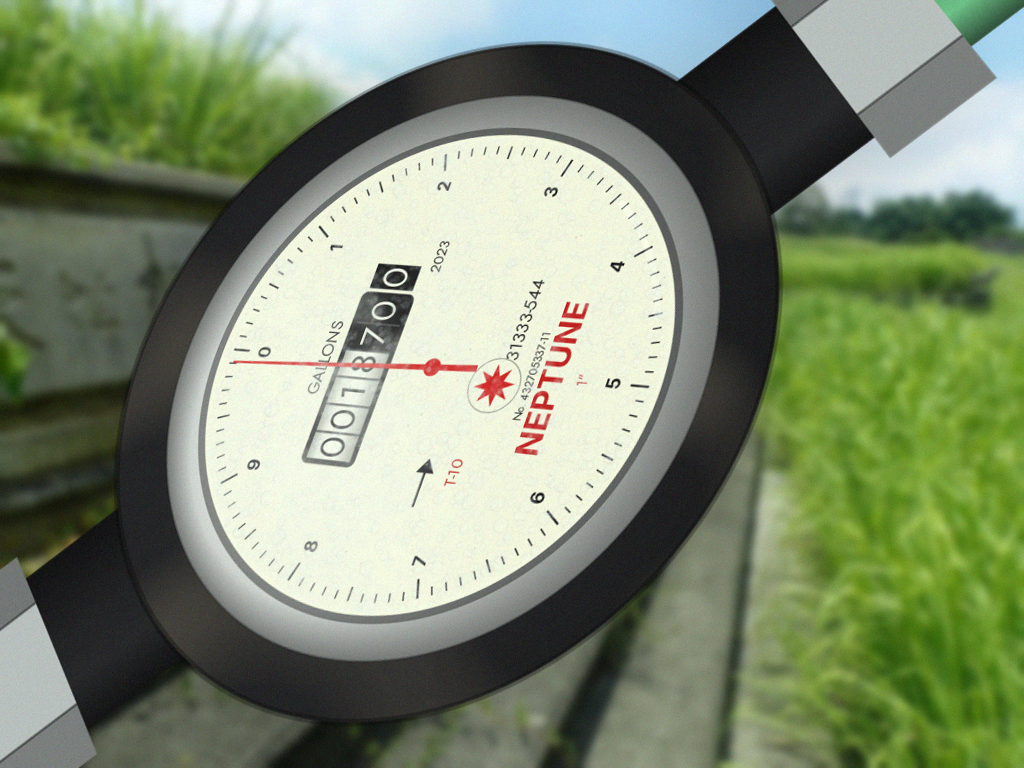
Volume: value=18699.9 unit=gal
